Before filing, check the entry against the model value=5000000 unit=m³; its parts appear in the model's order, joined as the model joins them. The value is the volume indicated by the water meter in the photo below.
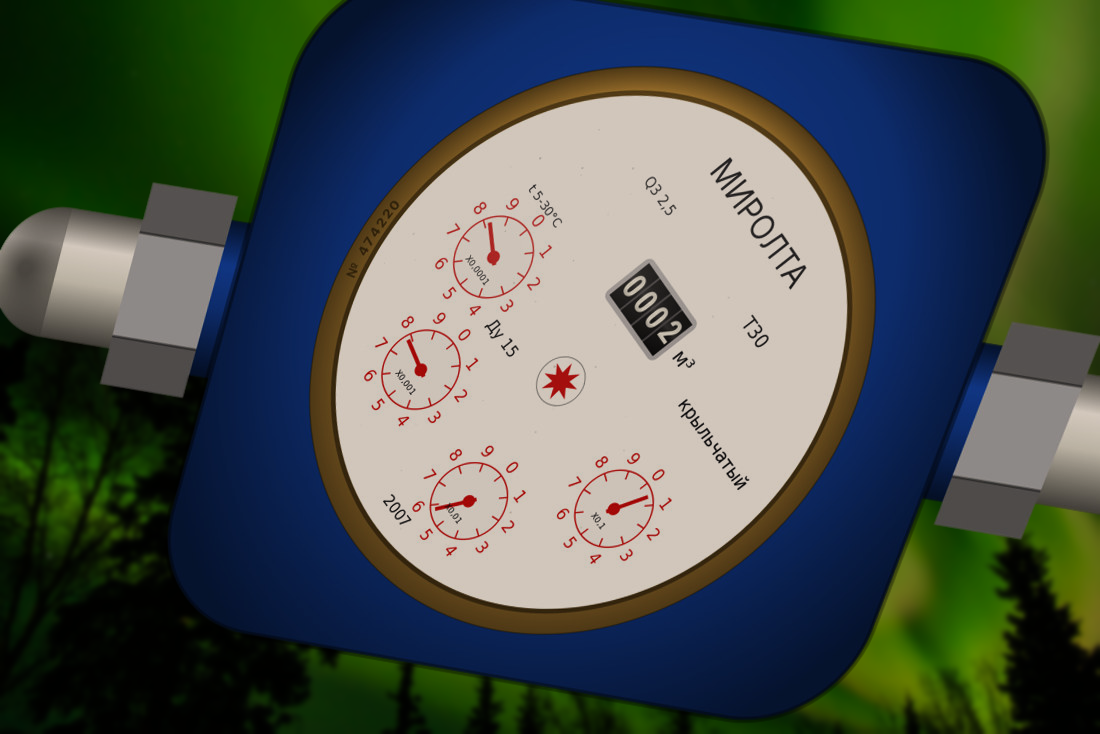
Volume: value=2.0578 unit=m³
